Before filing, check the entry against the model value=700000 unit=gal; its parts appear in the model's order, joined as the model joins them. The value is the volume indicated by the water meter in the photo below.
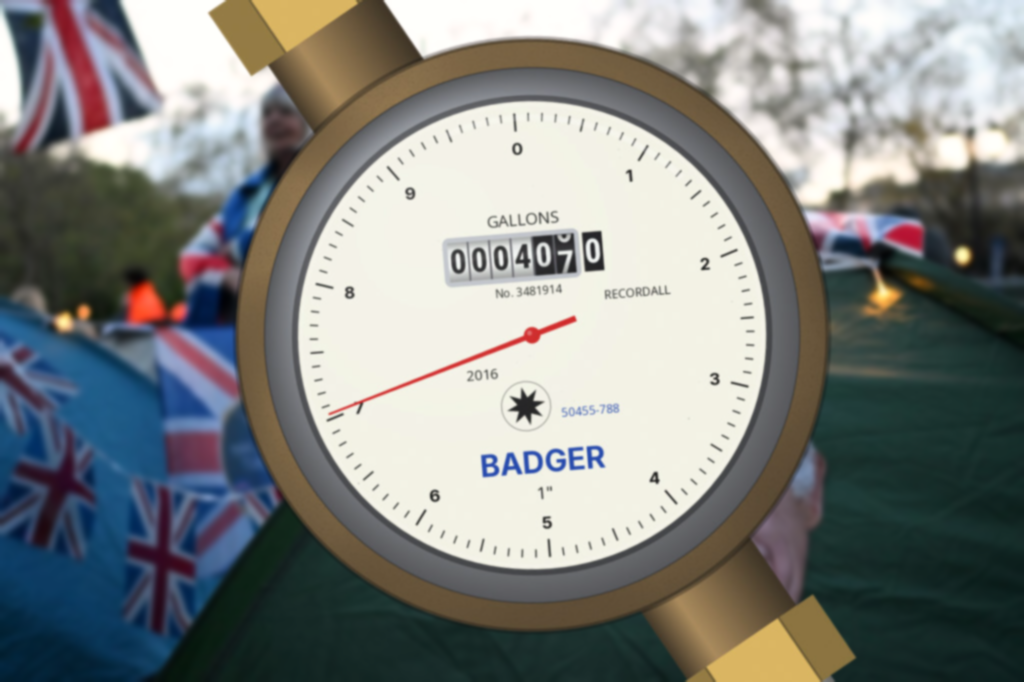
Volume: value=4067.0 unit=gal
